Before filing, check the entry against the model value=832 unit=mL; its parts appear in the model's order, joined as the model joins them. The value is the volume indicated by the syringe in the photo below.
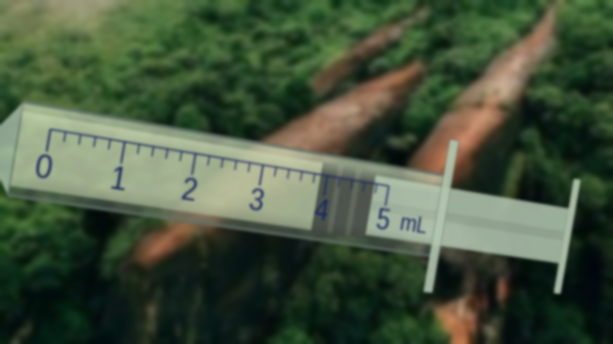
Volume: value=3.9 unit=mL
